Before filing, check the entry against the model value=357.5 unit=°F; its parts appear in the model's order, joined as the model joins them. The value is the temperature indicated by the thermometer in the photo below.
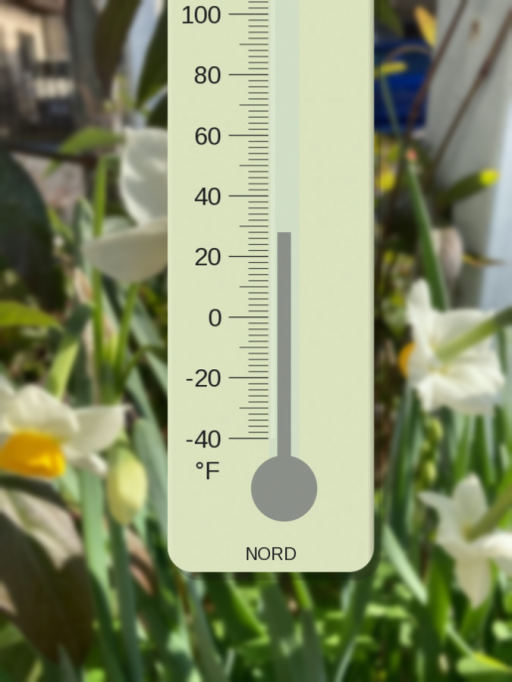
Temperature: value=28 unit=°F
